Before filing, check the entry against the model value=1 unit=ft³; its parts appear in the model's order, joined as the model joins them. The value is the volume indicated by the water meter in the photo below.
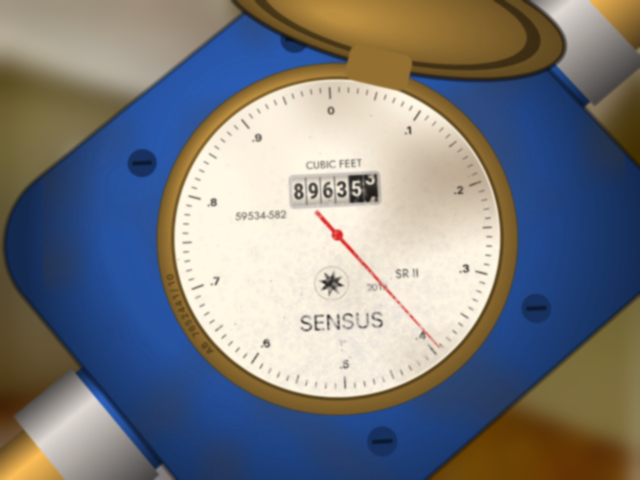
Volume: value=896353.39 unit=ft³
